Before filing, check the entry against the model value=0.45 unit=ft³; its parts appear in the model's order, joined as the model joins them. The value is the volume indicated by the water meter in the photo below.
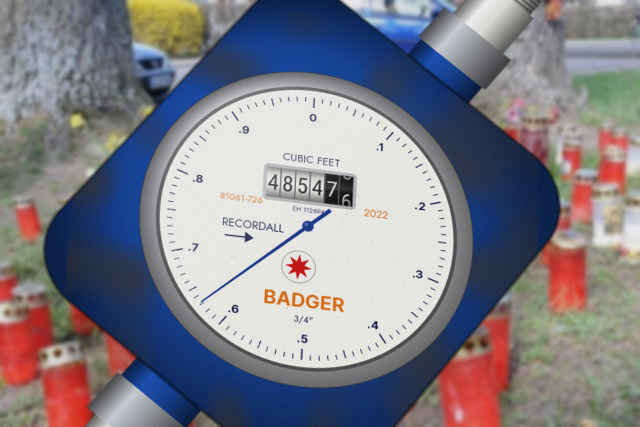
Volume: value=485475.63 unit=ft³
